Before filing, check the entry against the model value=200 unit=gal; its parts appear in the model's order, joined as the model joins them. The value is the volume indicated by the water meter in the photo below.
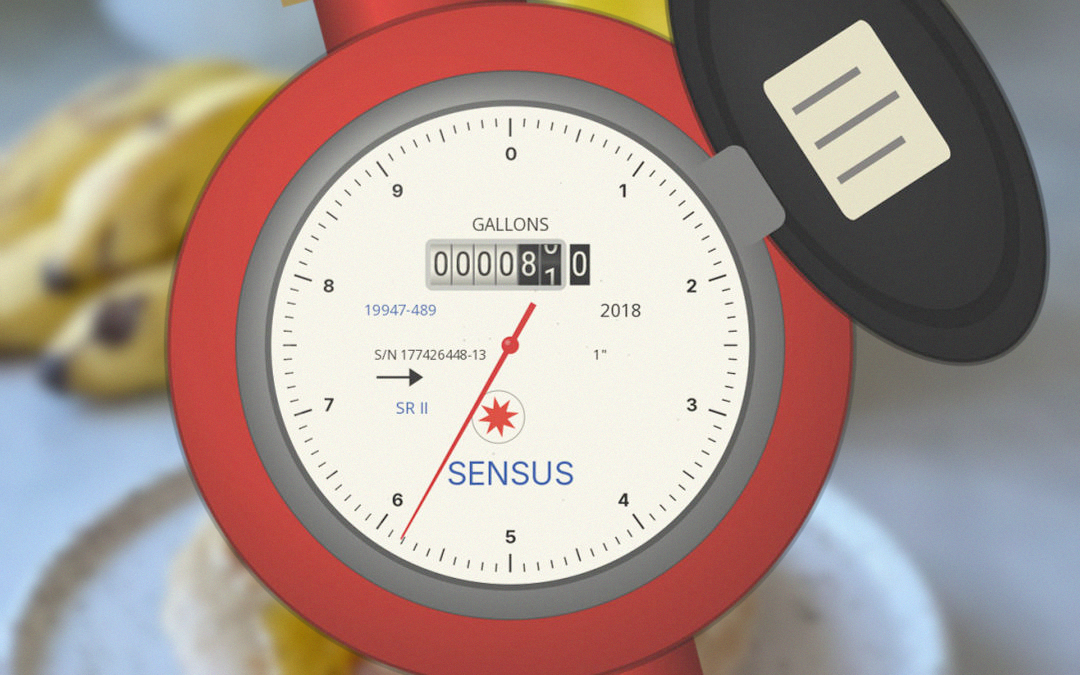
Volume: value=805.8 unit=gal
